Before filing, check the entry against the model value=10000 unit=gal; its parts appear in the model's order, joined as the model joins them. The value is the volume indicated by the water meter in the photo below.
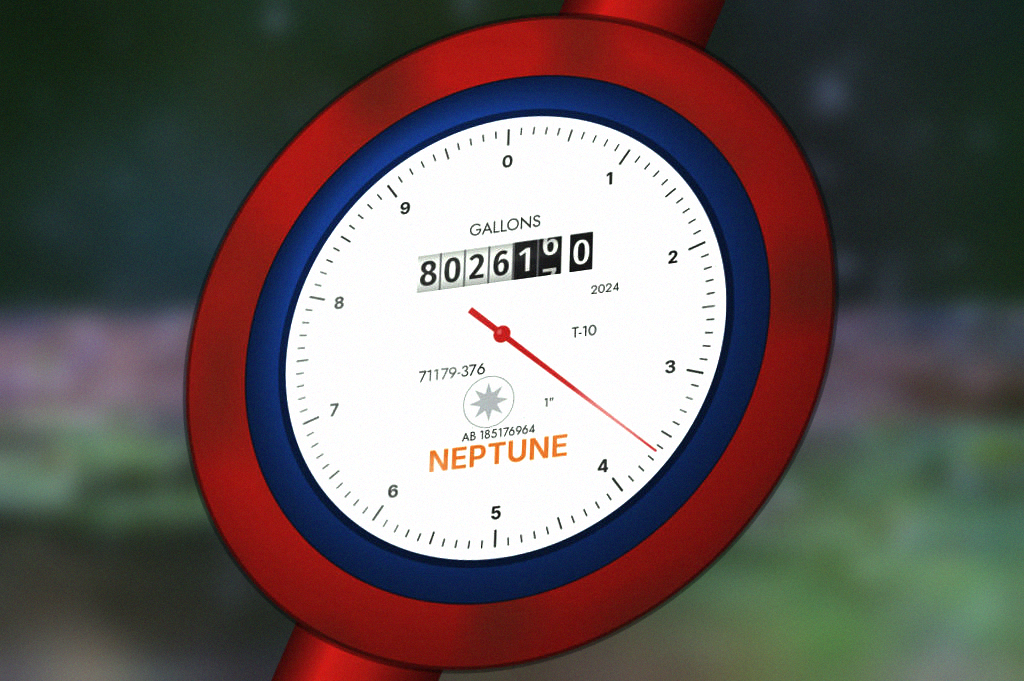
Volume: value=8026163.6 unit=gal
